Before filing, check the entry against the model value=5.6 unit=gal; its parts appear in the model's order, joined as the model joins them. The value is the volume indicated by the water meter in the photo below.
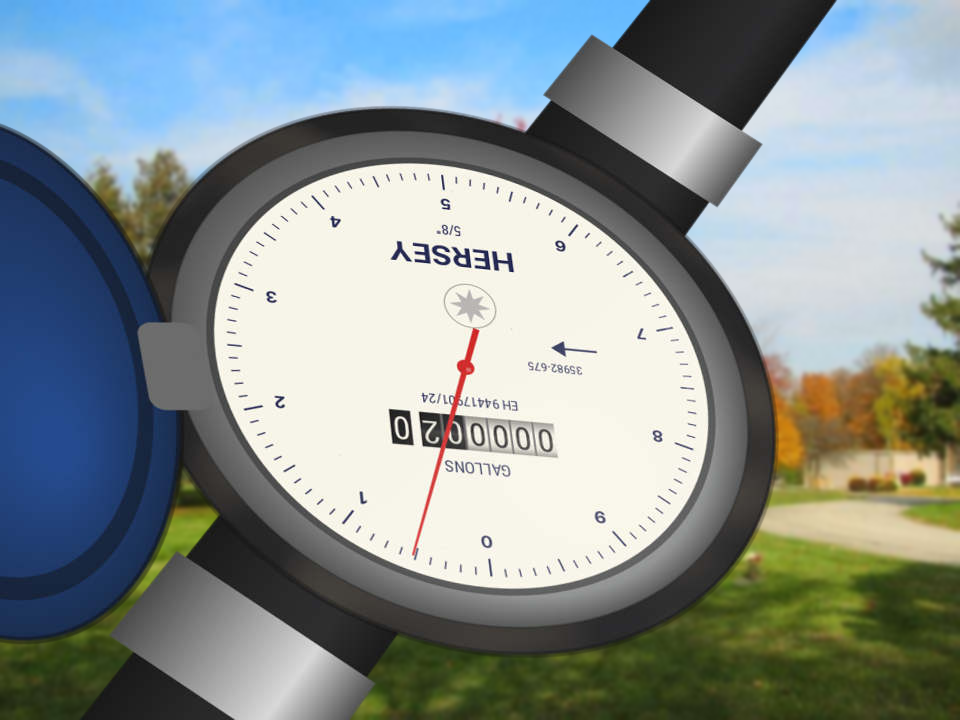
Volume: value=20.5 unit=gal
